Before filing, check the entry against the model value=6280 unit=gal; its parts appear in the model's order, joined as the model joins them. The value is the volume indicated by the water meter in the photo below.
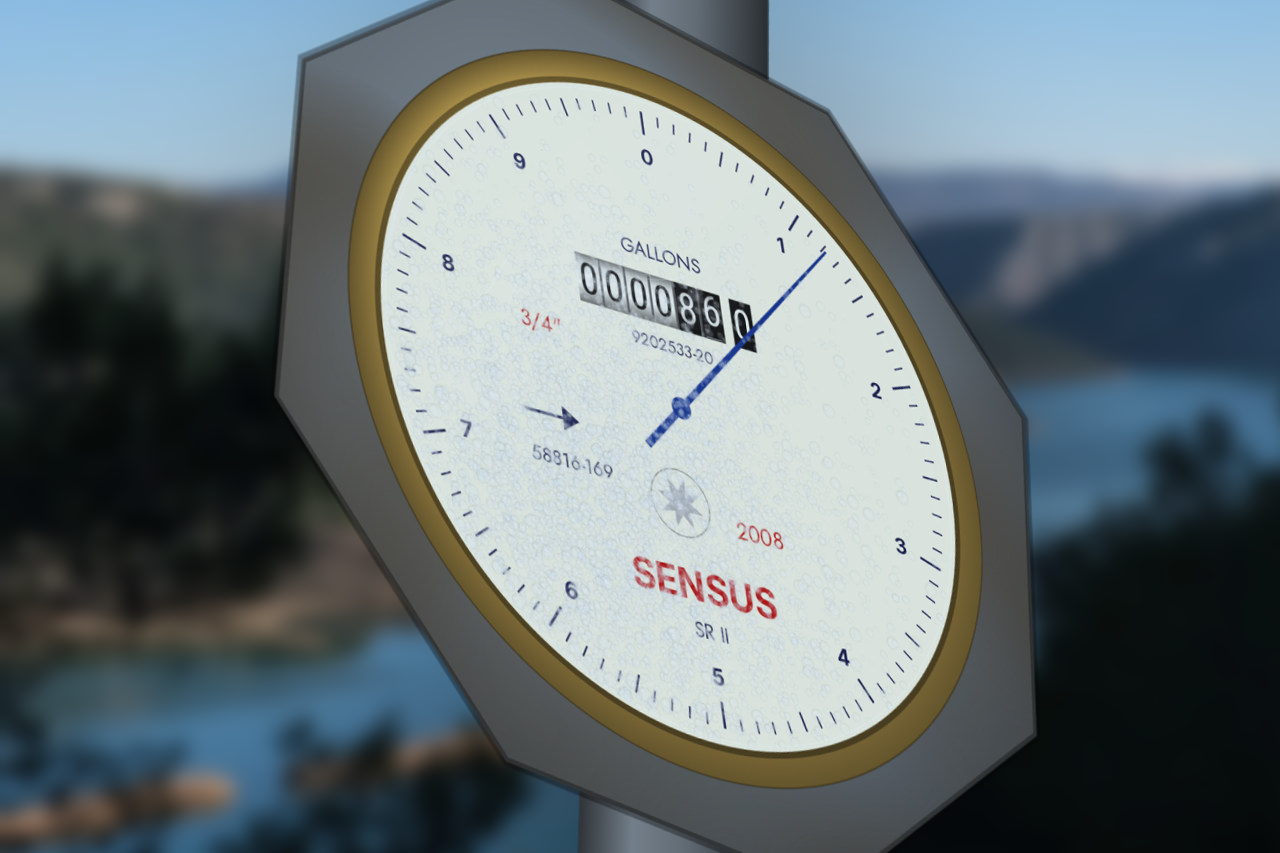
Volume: value=861.2 unit=gal
